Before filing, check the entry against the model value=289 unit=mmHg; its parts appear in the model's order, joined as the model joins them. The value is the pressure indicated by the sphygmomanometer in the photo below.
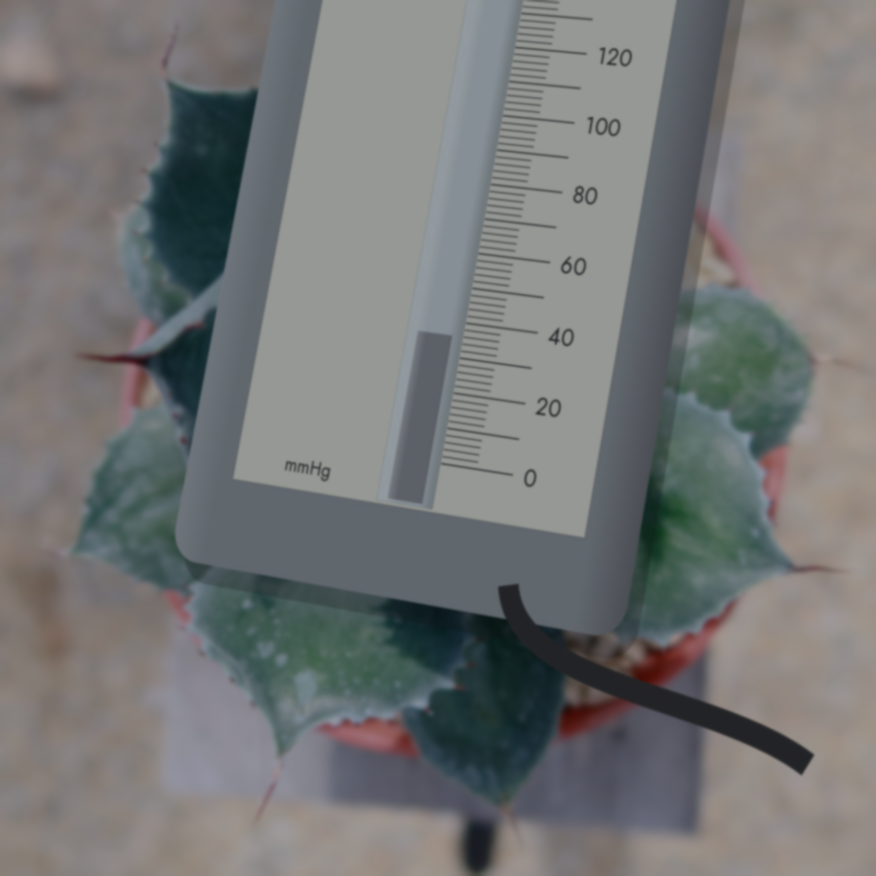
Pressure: value=36 unit=mmHg
